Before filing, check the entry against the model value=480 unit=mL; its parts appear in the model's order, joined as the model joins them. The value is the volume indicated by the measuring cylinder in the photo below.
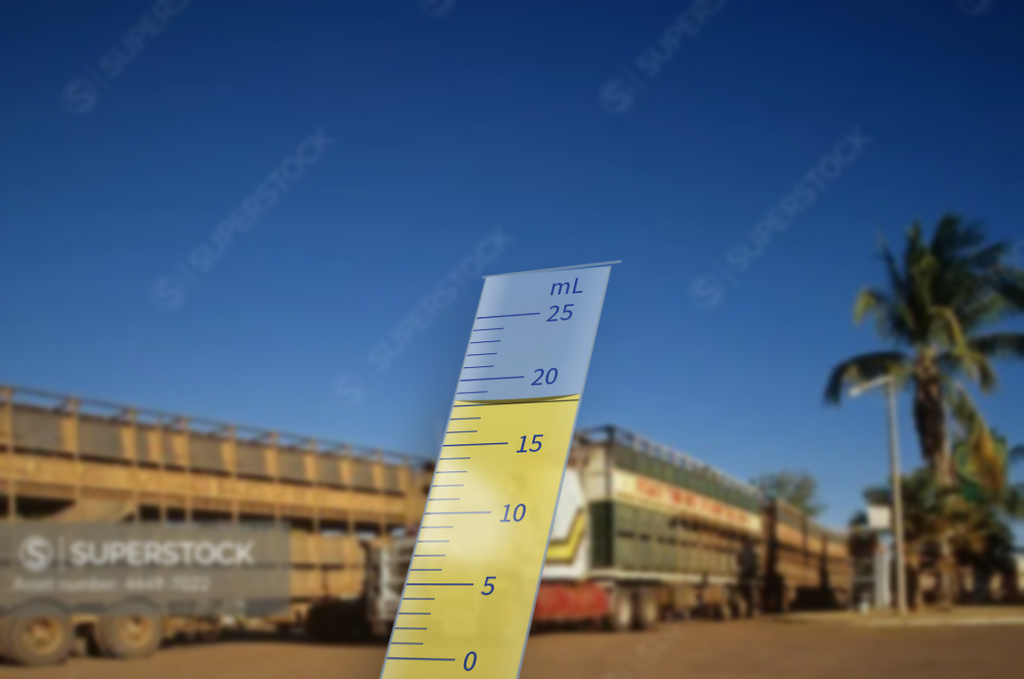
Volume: value=18 unit=mL
